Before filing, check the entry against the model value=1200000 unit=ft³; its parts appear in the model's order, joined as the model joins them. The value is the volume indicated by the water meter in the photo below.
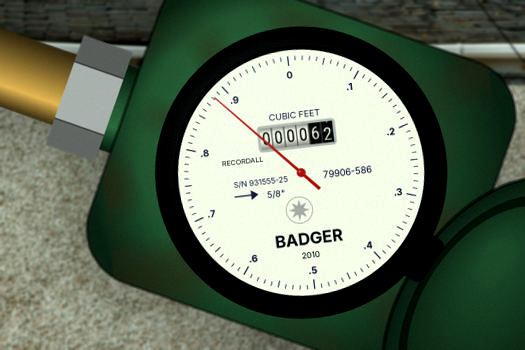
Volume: value=61.88 unit=ft³
